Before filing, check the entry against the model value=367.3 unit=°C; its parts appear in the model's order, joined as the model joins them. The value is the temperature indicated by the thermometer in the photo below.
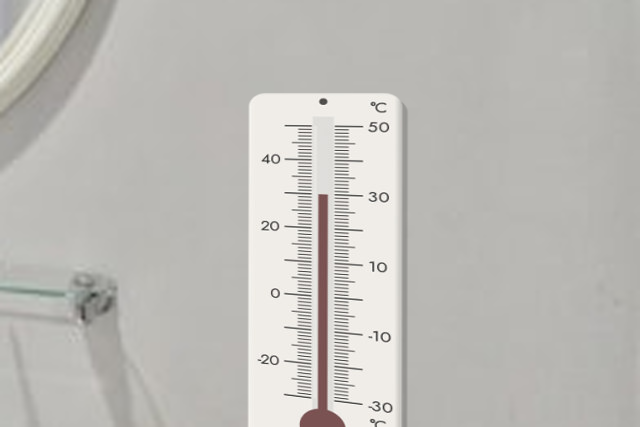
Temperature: value=30 unit=°C
